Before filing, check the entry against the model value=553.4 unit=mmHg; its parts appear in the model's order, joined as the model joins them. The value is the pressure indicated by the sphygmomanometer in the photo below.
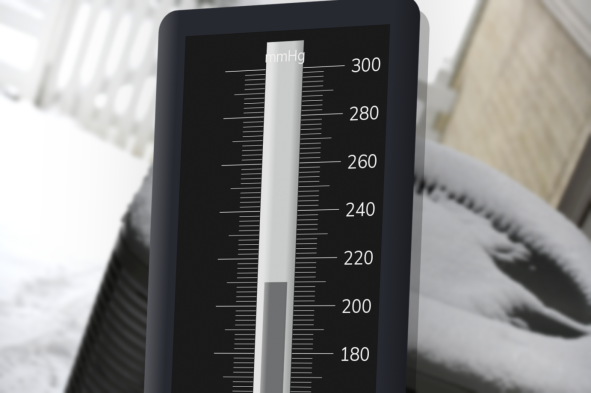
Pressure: value=210 unit=mmHg
